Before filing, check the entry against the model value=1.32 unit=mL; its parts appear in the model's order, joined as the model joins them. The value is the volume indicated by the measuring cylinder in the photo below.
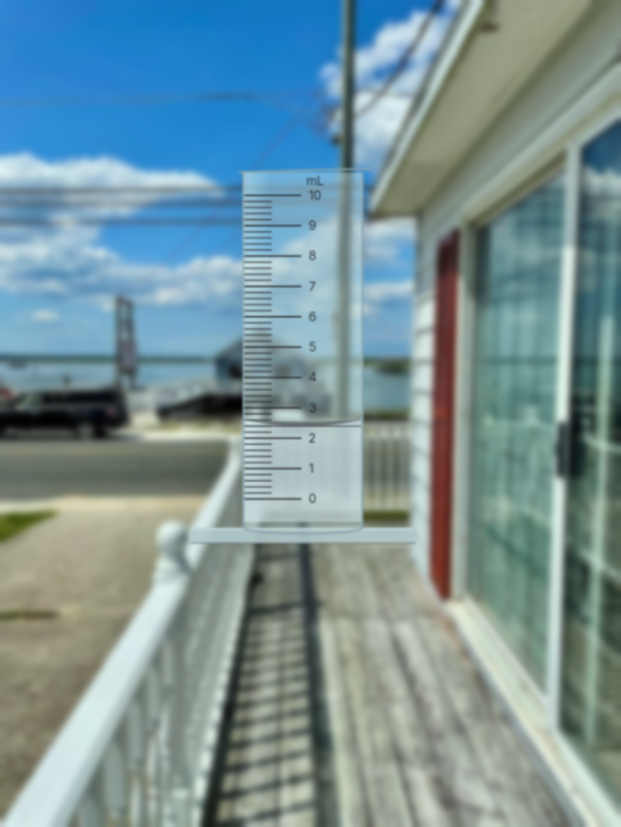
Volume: value=2.4 unit=mL
